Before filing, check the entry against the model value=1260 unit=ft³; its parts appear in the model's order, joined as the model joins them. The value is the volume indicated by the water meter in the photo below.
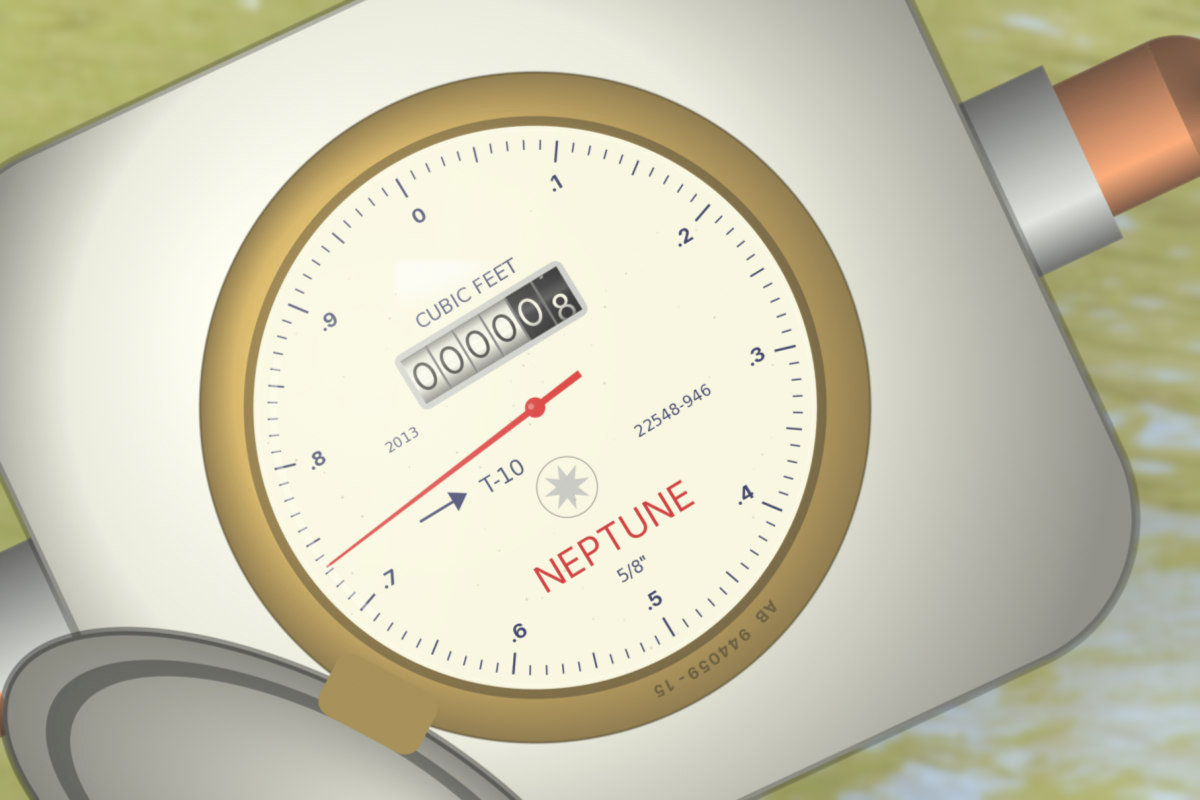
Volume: value=7.73 unit=ft³
